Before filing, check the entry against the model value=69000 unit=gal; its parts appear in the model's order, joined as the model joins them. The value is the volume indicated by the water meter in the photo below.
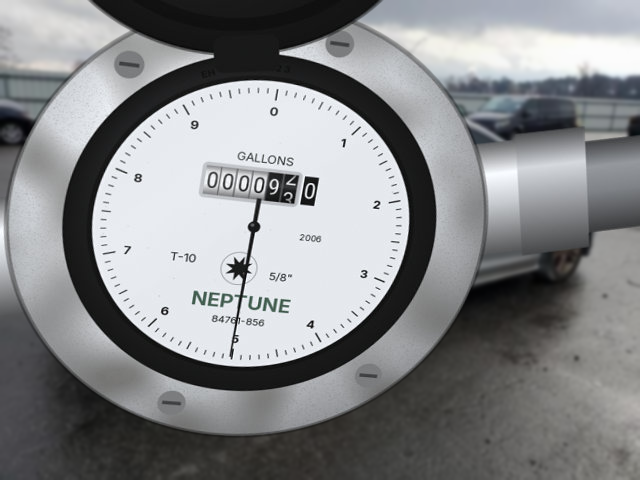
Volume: value=925.0 unit=gal
